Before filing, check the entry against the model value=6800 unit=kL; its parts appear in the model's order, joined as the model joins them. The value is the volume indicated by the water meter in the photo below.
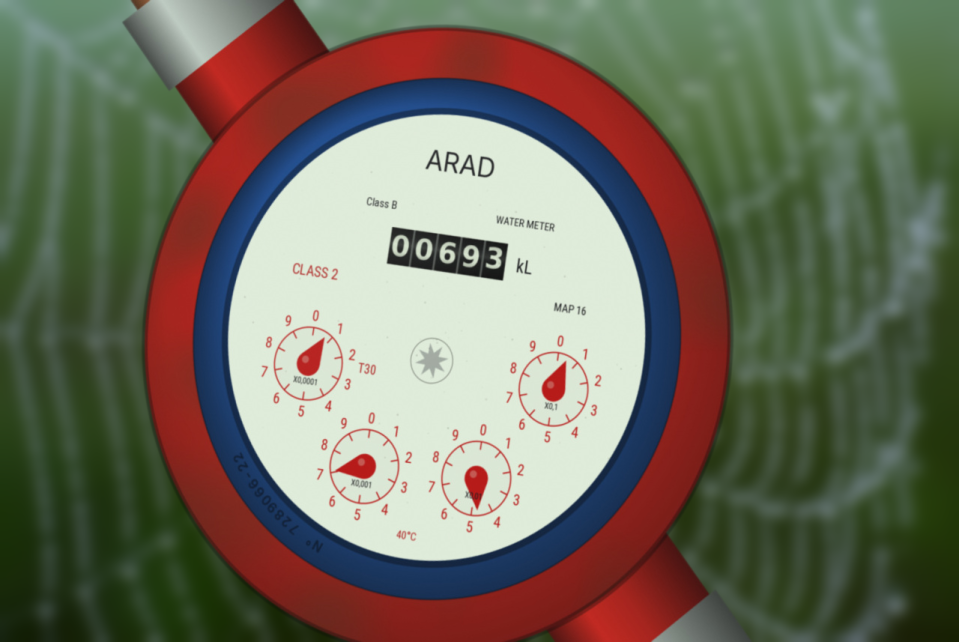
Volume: value=693.0470 unit=kL
